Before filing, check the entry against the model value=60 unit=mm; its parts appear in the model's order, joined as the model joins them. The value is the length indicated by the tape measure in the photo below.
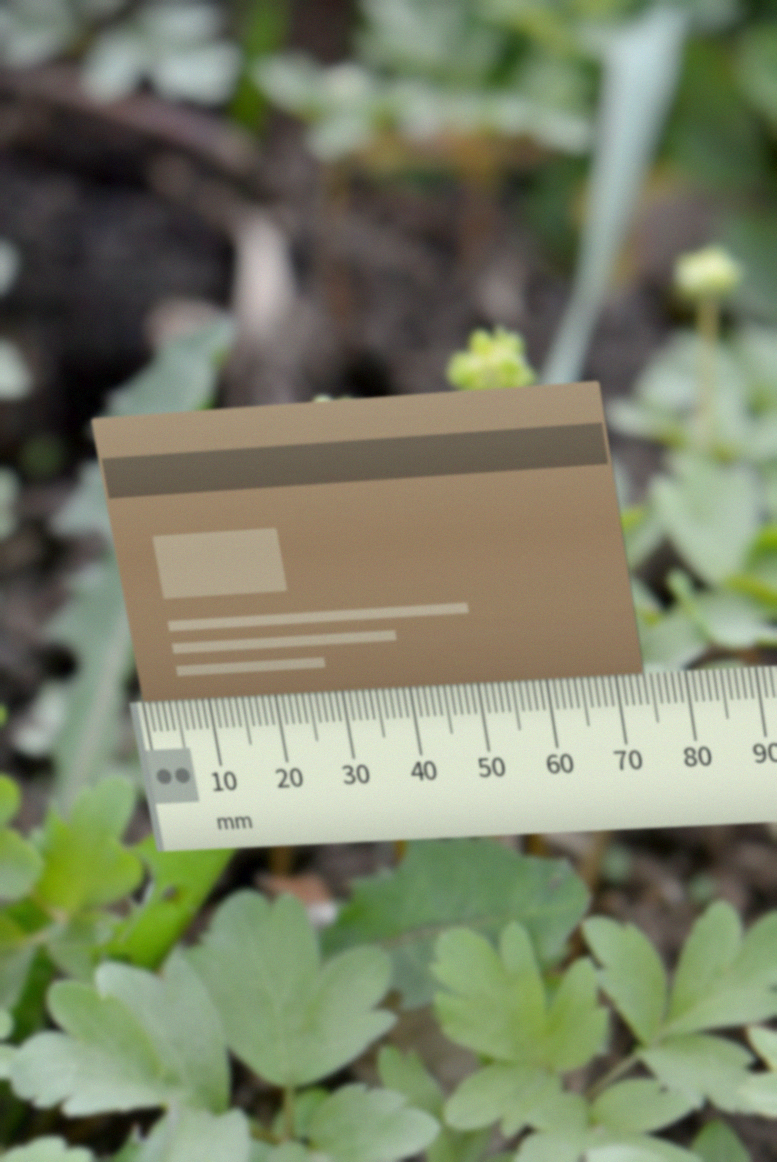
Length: value=74 unit=mm
